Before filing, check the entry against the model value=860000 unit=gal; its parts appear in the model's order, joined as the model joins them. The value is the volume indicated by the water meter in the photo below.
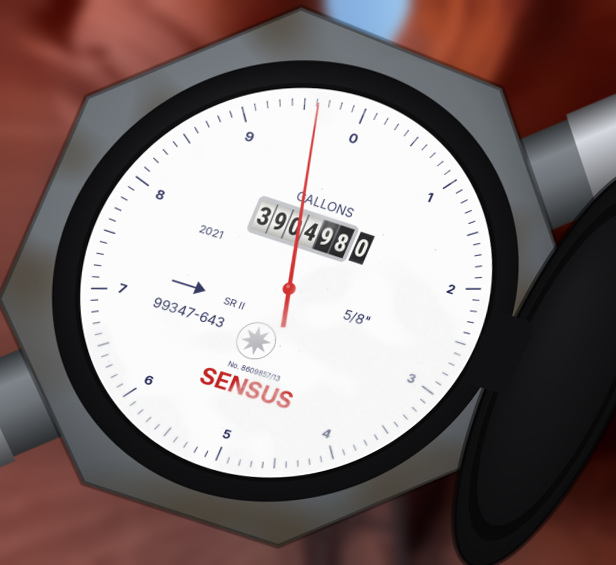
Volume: value=3904979.6 unit=gal
